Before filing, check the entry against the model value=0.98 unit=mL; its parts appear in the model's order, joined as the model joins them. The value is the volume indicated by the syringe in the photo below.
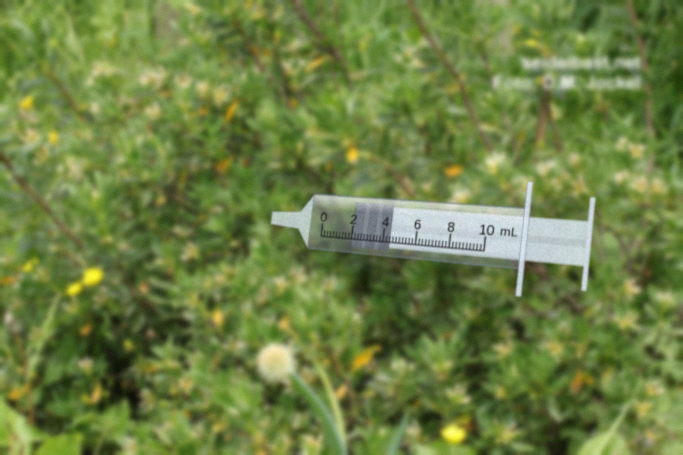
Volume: value=2 unit=mL
